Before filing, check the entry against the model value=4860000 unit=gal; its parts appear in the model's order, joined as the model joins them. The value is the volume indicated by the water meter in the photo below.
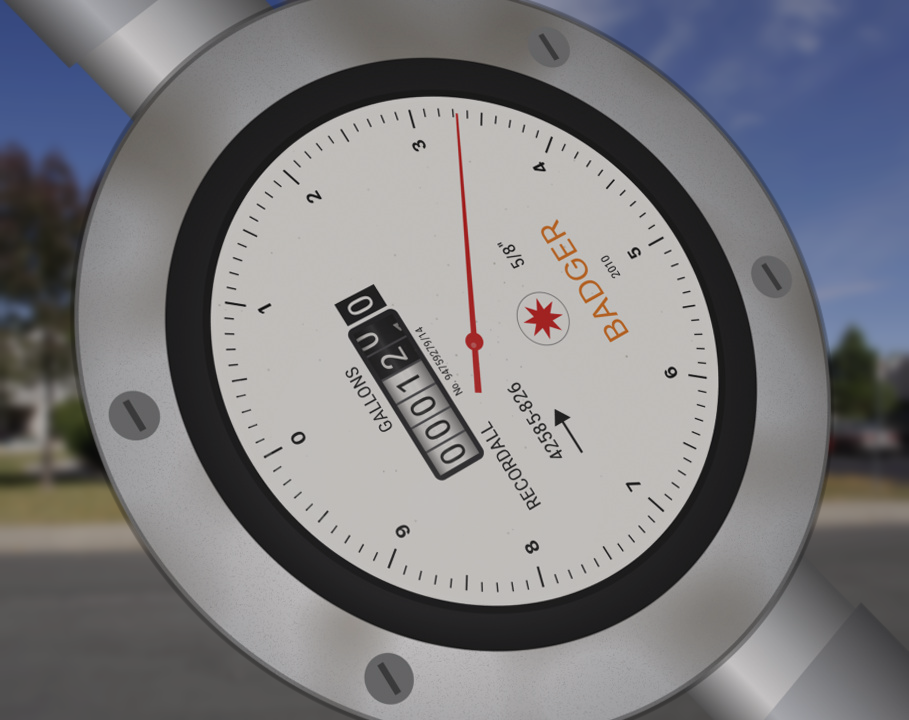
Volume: value=1203.3 unit=gal
